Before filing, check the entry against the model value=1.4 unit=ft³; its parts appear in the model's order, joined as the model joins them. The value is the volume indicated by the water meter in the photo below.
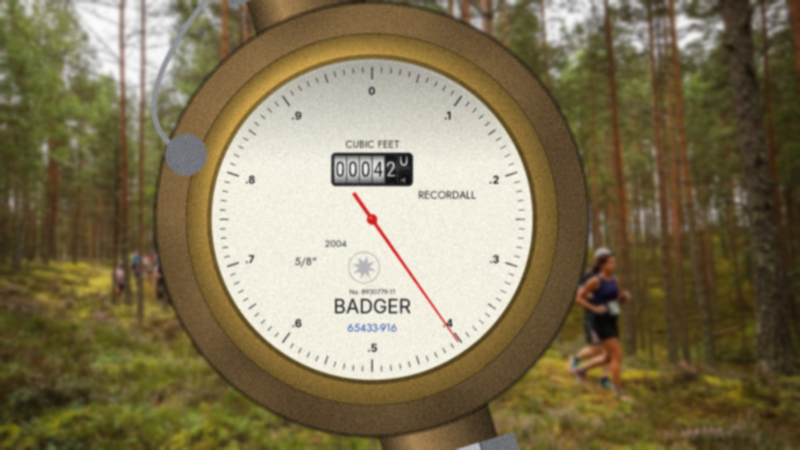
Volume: value=420.40 unit=ft³
